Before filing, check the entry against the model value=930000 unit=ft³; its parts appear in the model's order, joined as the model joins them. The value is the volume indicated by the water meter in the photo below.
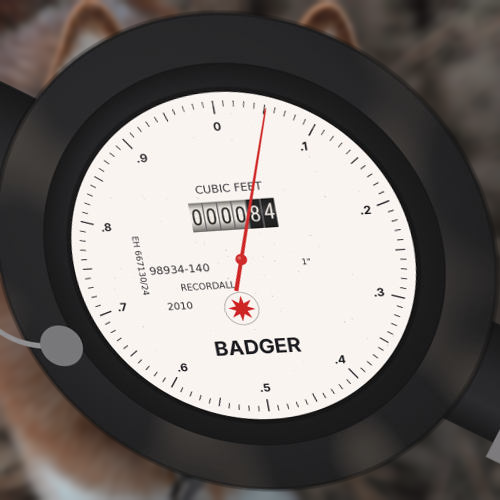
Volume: value=84.05 unit=ft³
